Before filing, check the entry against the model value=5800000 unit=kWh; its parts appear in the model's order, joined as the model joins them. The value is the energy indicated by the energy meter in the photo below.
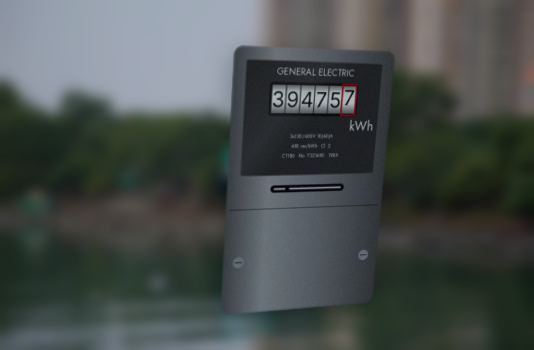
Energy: value=39475.7 unit=kWh
